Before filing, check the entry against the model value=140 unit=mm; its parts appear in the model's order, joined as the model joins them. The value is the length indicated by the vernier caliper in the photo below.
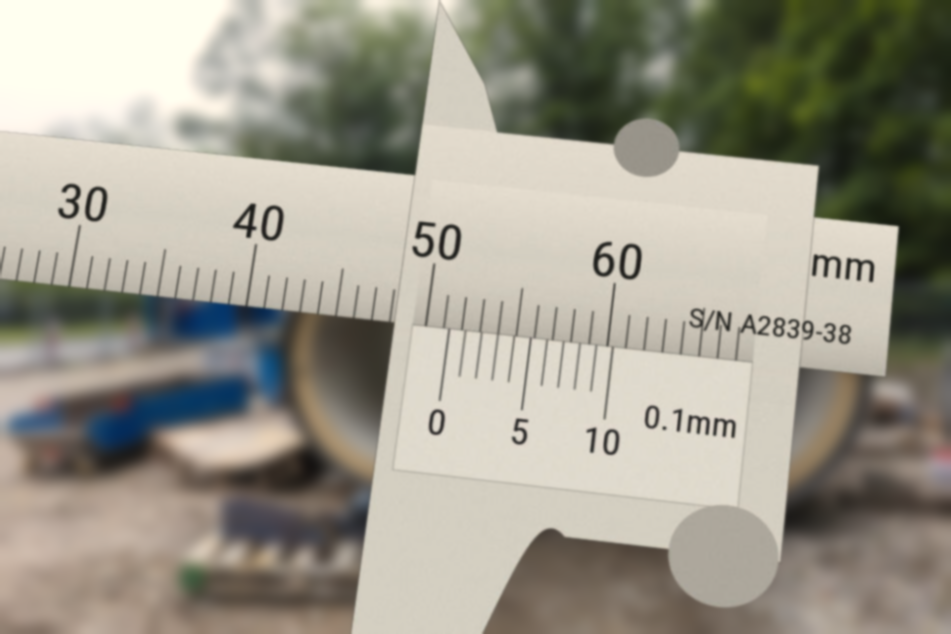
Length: value=51.3 unit=mm
